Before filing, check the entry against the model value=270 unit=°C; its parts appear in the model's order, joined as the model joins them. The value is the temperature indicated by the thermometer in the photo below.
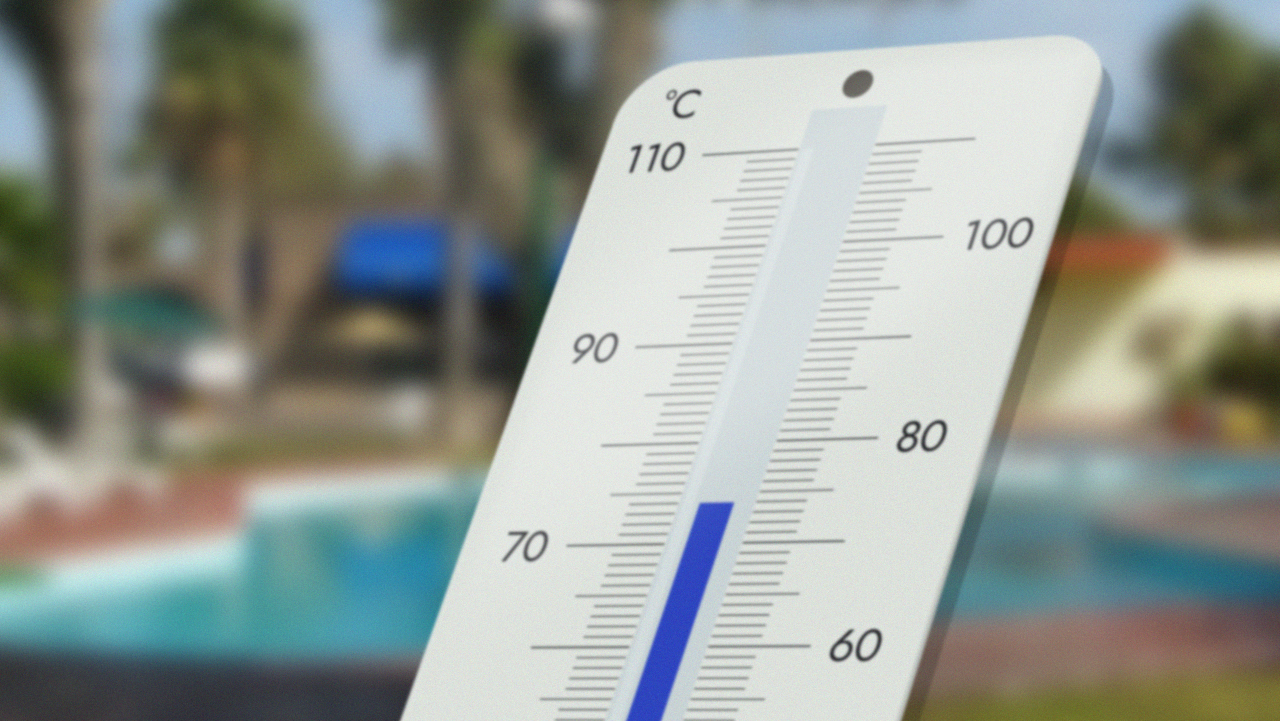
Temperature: value=74 unit=°C
